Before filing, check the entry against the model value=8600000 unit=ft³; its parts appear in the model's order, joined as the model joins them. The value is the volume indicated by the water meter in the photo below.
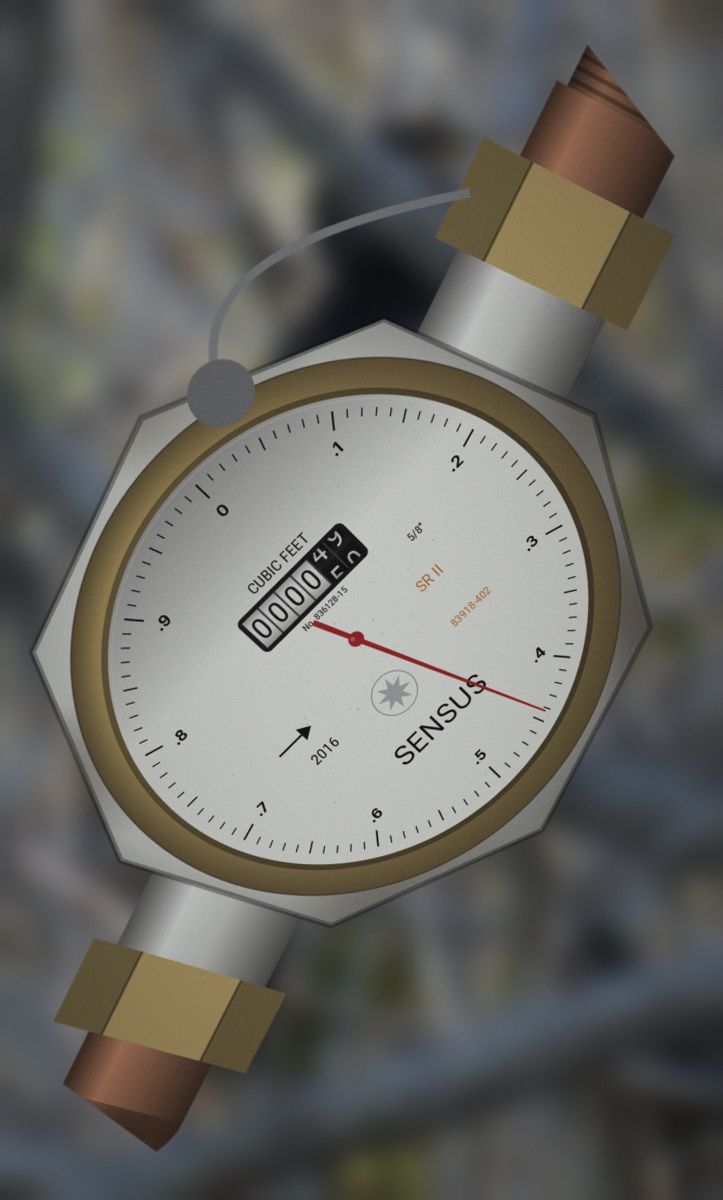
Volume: value=49.44 unit=ft³
